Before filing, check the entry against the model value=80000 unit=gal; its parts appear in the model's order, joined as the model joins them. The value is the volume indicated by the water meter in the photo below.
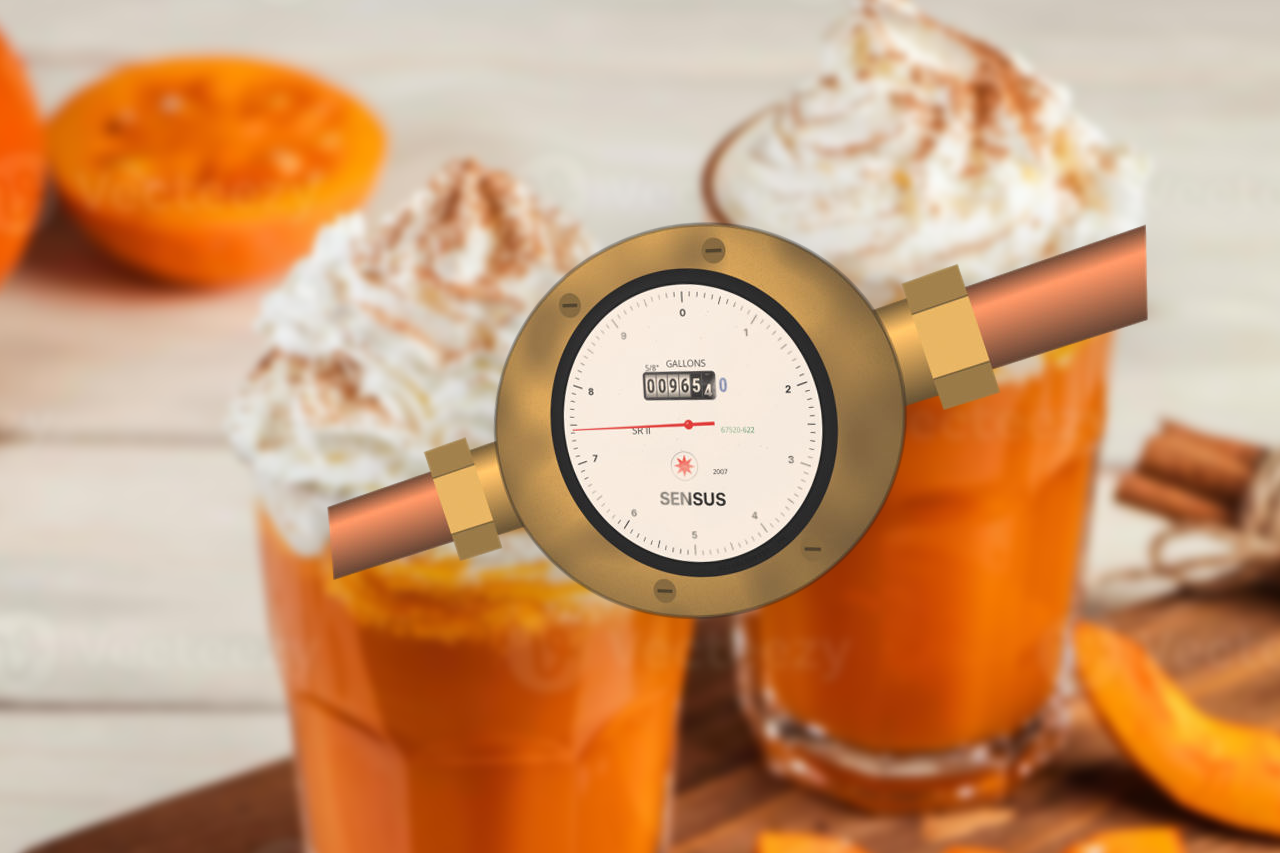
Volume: value=96537.4 unit=gal
